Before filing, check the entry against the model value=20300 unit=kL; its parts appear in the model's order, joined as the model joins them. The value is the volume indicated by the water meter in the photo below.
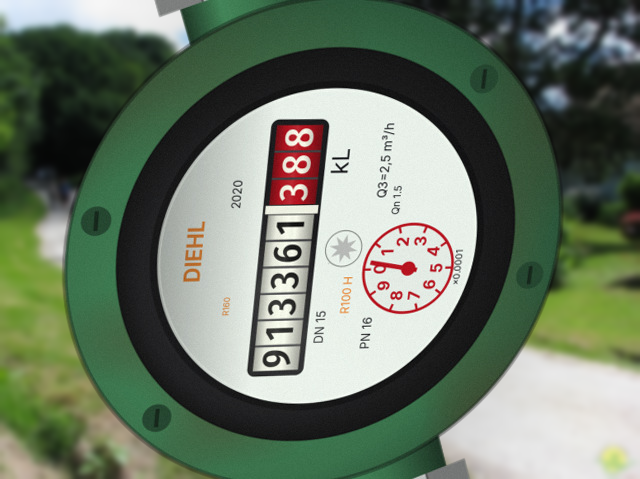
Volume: value=913361.3880 unit=kL
